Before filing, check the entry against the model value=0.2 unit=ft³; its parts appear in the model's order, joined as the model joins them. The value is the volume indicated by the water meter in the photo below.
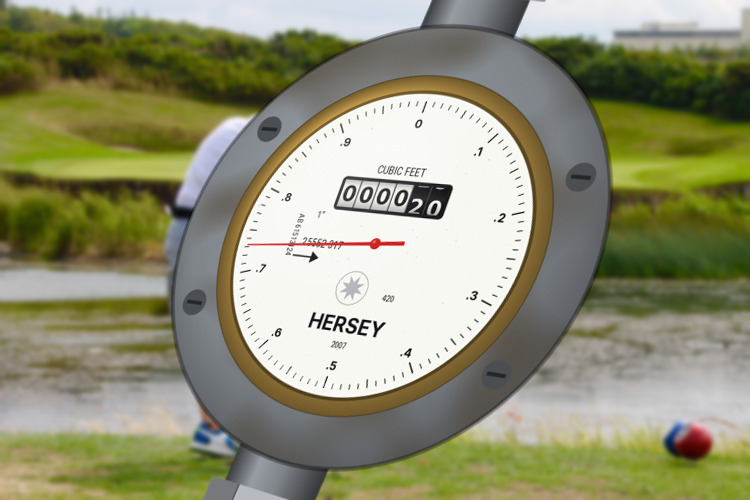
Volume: value=19.73 unit=ft³
